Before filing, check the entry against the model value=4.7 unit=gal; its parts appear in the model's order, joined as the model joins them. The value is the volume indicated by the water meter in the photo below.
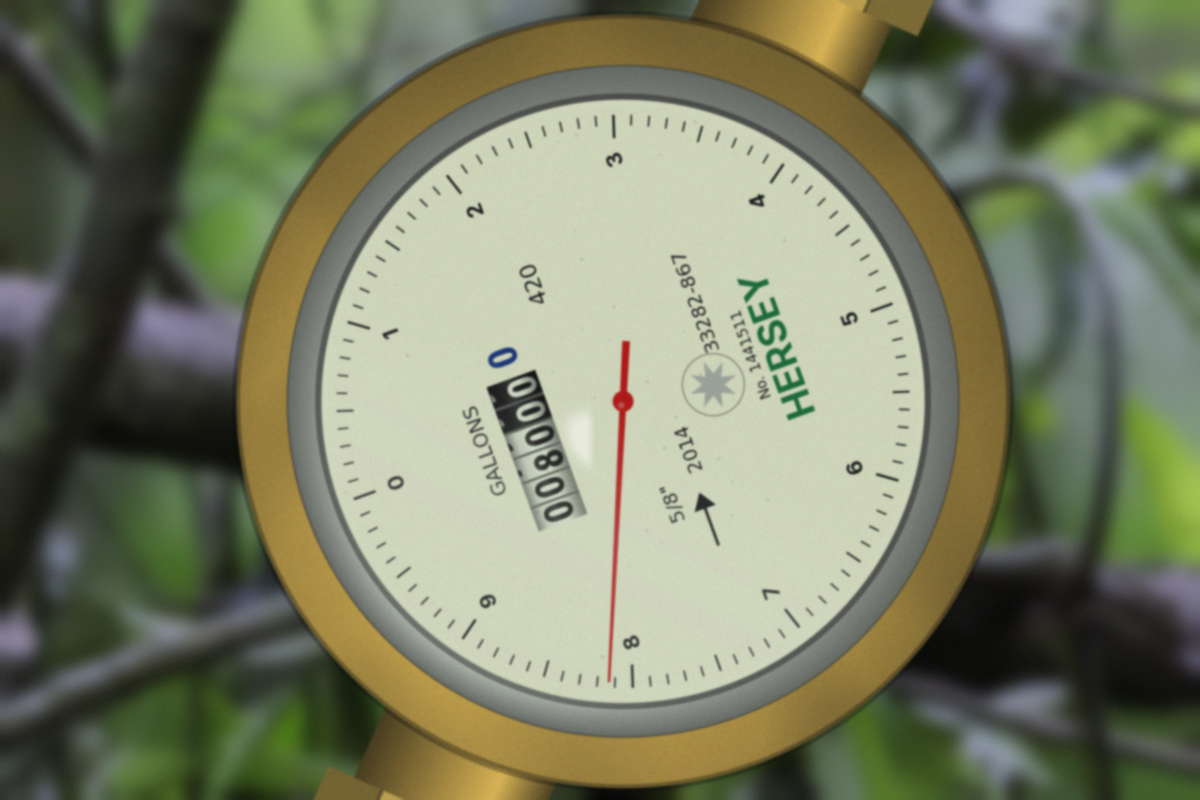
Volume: value=79998.1 unit=gal
